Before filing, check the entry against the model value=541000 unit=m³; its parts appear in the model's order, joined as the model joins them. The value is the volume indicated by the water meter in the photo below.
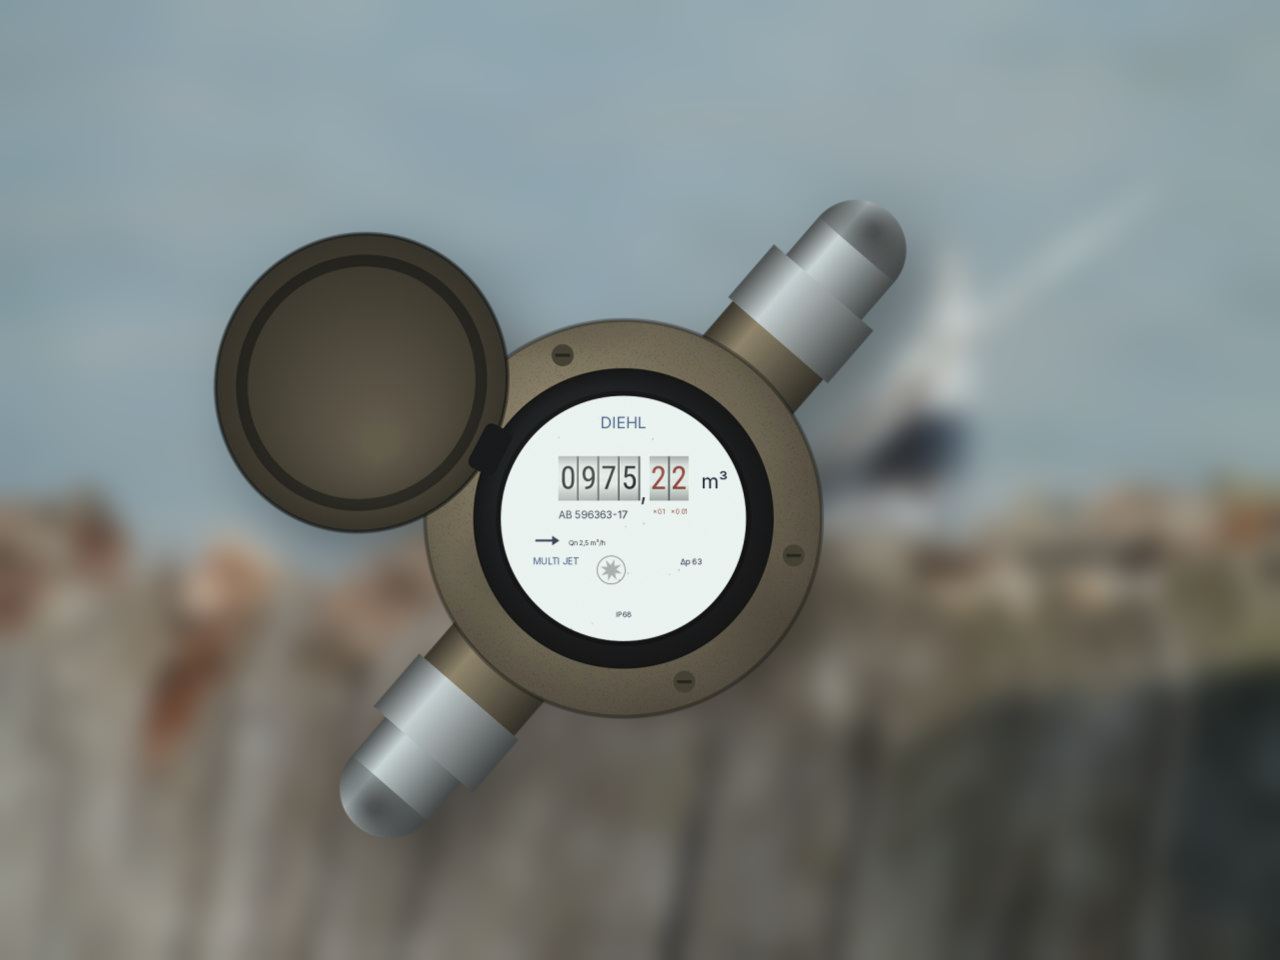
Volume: value=975.22 unit=m³
